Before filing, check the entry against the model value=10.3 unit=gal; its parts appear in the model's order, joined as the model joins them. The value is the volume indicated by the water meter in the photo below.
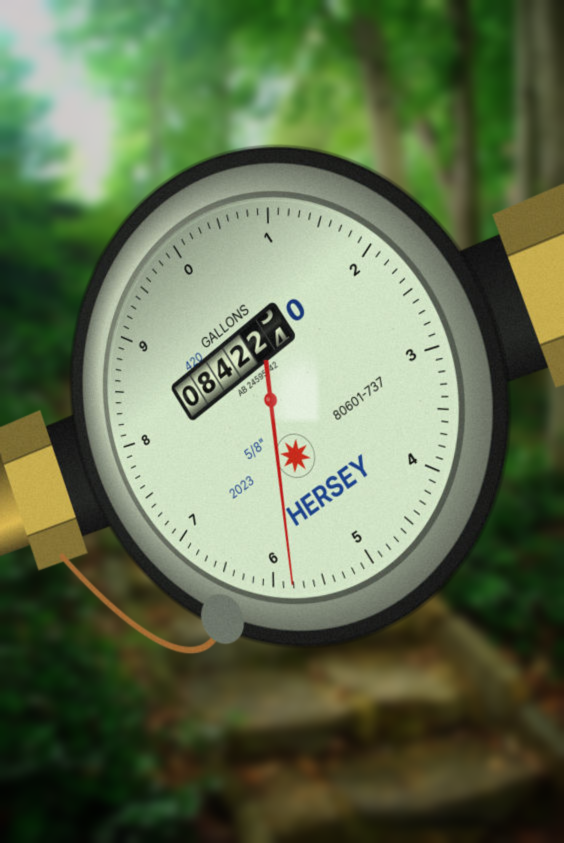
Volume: value=842235.8 unit=gal
